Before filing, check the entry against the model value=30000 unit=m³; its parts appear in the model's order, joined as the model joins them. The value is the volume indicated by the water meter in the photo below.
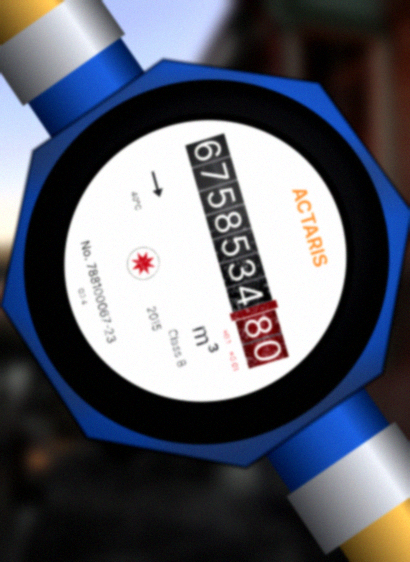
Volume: value=6758534.80 unit=m³
